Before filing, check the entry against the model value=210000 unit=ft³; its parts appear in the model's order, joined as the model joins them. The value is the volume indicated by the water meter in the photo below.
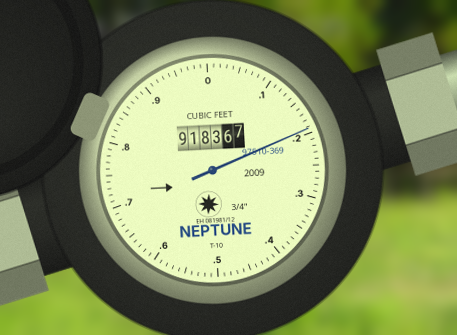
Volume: value=918367.19 unit=ft³
